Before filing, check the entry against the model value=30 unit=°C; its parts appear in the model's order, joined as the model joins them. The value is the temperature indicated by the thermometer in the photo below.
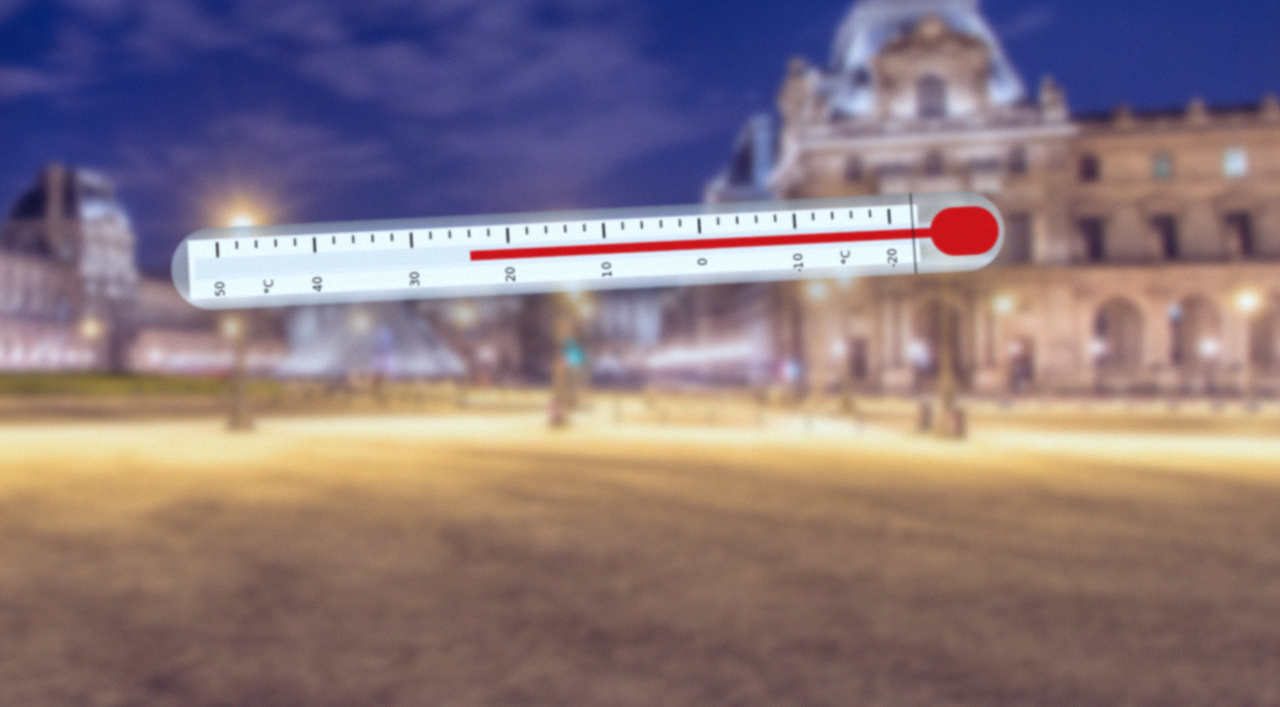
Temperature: value=24 unit=°C
